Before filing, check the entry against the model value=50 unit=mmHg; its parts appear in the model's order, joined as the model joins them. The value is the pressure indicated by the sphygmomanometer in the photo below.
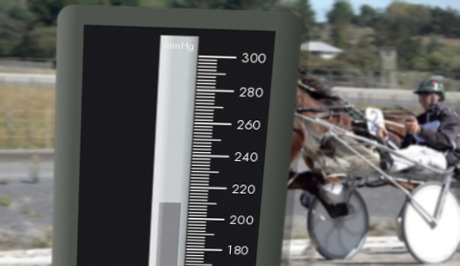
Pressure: value=210 unit=mmHg
